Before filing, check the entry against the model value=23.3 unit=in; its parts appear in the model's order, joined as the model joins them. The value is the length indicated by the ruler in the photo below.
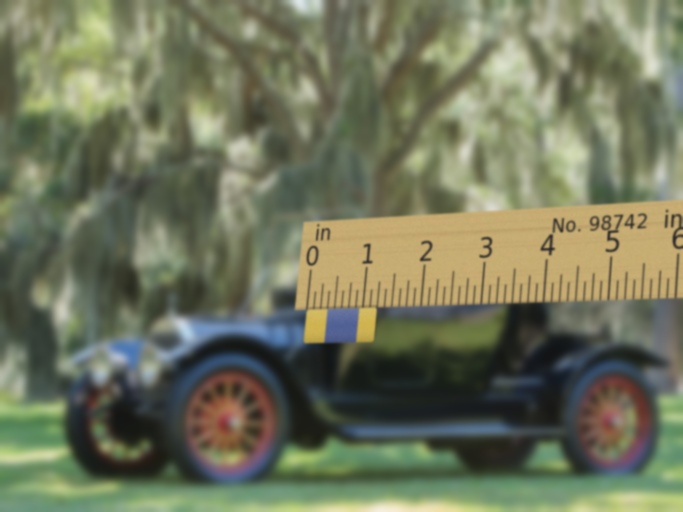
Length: value=1.25 unit=in
